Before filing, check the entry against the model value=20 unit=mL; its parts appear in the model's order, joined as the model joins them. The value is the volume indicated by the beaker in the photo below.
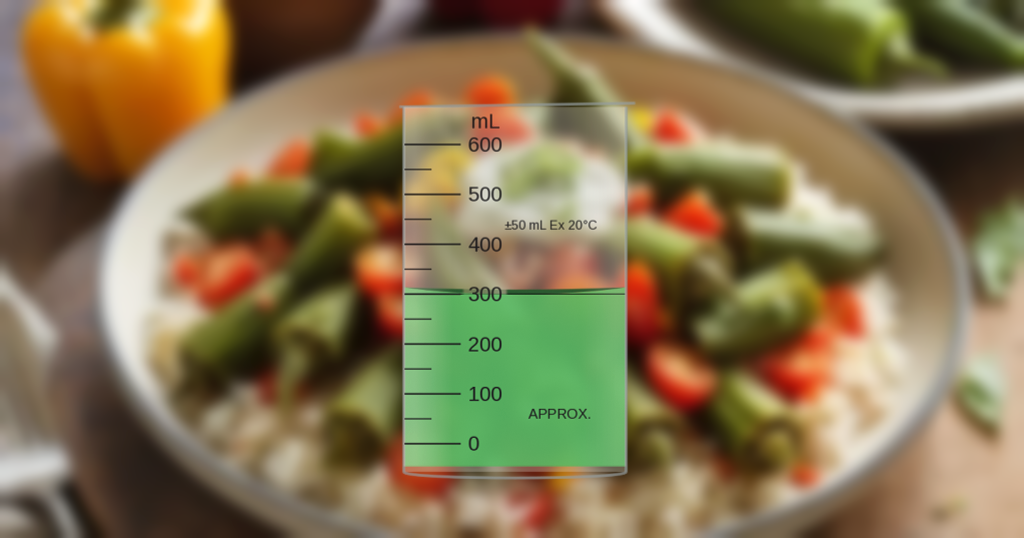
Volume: value=300 unit=mL
